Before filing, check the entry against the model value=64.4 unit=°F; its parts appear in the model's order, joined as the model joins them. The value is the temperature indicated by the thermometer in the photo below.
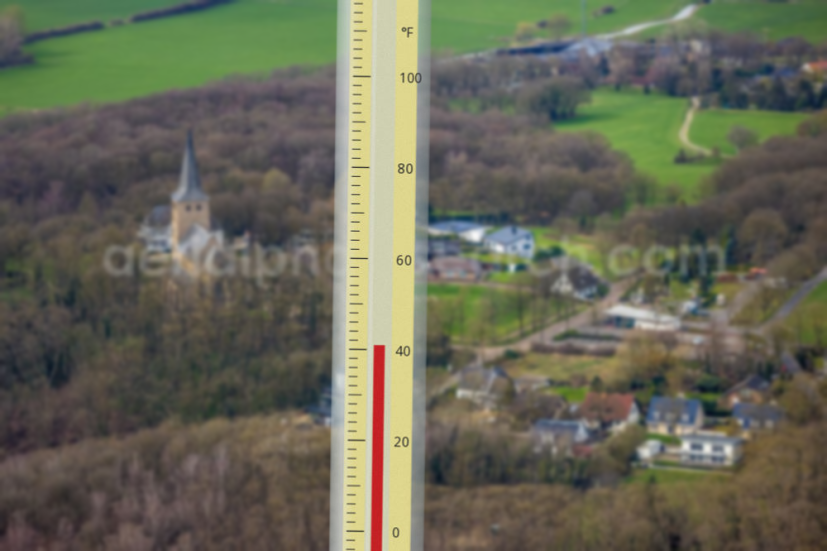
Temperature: value=41 unit=°F
